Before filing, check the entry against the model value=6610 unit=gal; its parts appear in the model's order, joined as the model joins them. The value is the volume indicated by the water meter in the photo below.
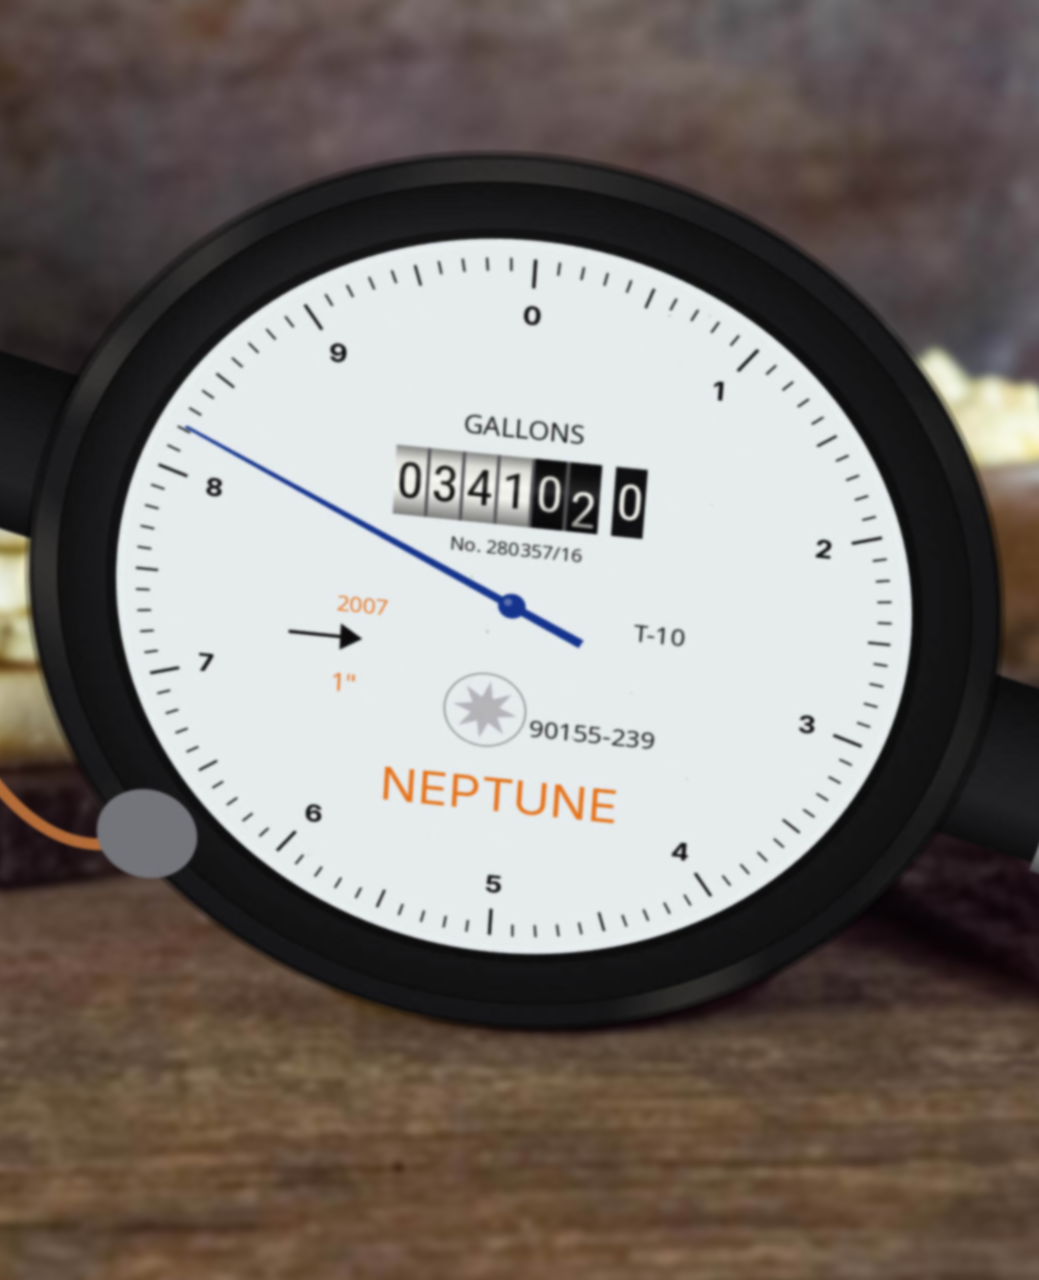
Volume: value=341018.2 unit=gal
